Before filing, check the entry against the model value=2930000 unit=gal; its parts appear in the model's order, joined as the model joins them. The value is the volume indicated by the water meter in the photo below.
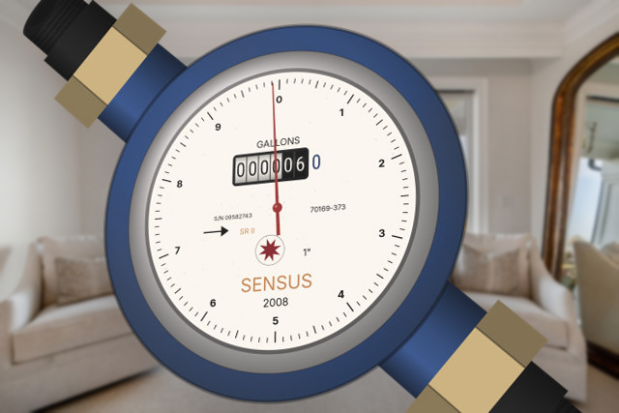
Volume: value=59.9 unit=gal
